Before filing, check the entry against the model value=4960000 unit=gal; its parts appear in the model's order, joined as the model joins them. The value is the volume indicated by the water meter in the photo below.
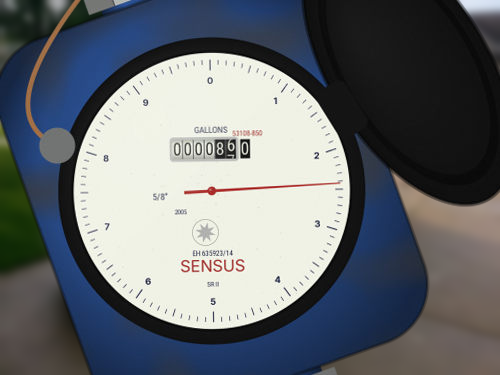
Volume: value=862.4 unit=gal
